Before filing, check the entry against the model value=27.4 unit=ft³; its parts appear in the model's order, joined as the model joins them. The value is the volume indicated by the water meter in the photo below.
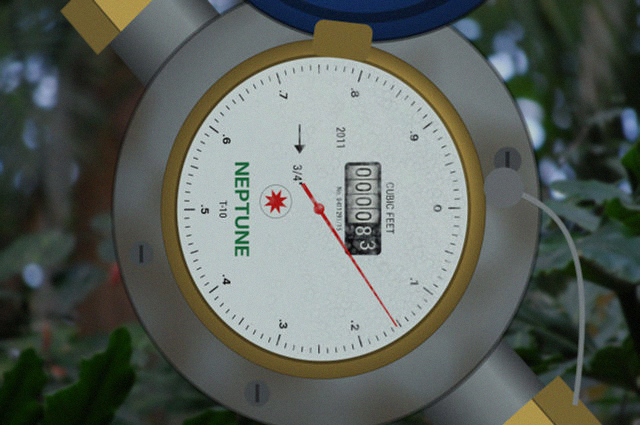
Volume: value=83.15 unit=ft³
